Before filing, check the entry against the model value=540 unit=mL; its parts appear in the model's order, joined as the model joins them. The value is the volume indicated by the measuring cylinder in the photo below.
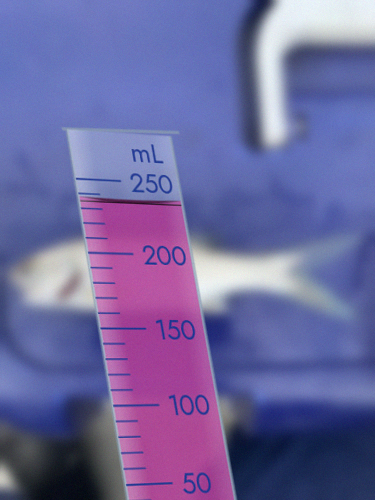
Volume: value=235 unit=mL
